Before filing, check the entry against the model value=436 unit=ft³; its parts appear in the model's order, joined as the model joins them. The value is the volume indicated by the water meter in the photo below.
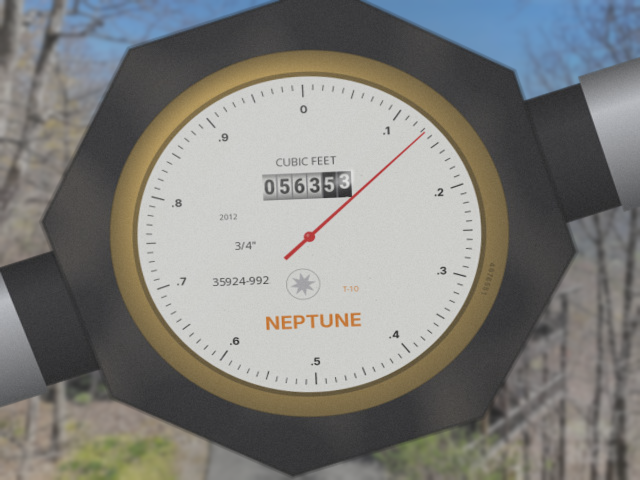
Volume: value=56353.13 unit=ft³
